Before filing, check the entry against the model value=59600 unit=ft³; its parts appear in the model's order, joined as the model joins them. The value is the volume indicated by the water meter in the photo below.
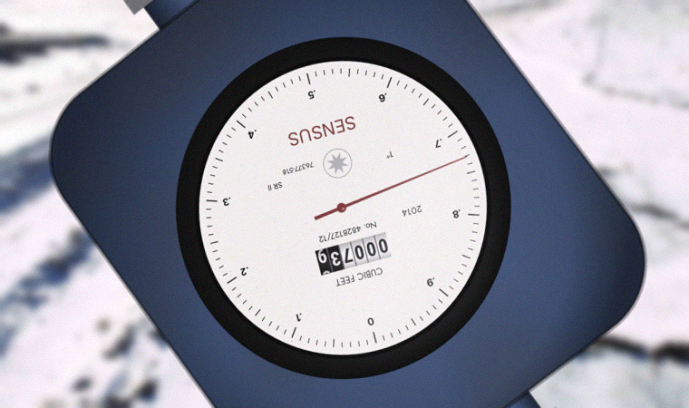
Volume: value=738.73 unit=ft³
